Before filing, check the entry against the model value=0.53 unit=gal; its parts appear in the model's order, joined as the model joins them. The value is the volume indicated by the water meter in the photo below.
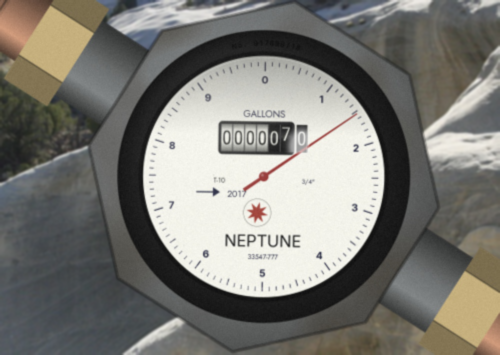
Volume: value=71.5 unit=gal
